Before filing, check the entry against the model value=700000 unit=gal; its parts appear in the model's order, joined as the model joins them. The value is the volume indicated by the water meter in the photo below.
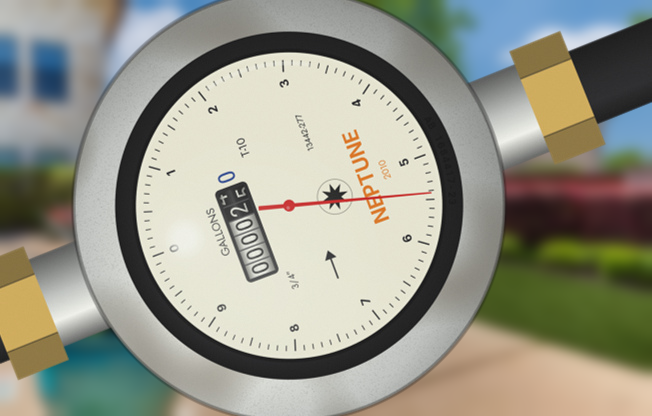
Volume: value=245.4 unit=gal
